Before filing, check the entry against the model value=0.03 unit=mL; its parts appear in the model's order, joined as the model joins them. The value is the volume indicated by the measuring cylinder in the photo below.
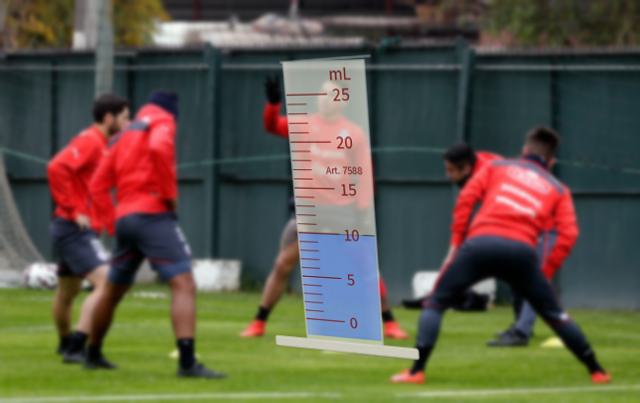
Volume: value=10 unit=mL
